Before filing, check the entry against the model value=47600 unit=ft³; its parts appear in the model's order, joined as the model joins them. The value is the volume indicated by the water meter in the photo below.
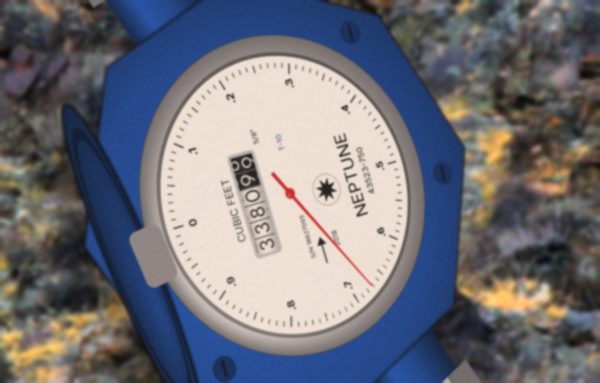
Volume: value=338098.67 unit=ft³
